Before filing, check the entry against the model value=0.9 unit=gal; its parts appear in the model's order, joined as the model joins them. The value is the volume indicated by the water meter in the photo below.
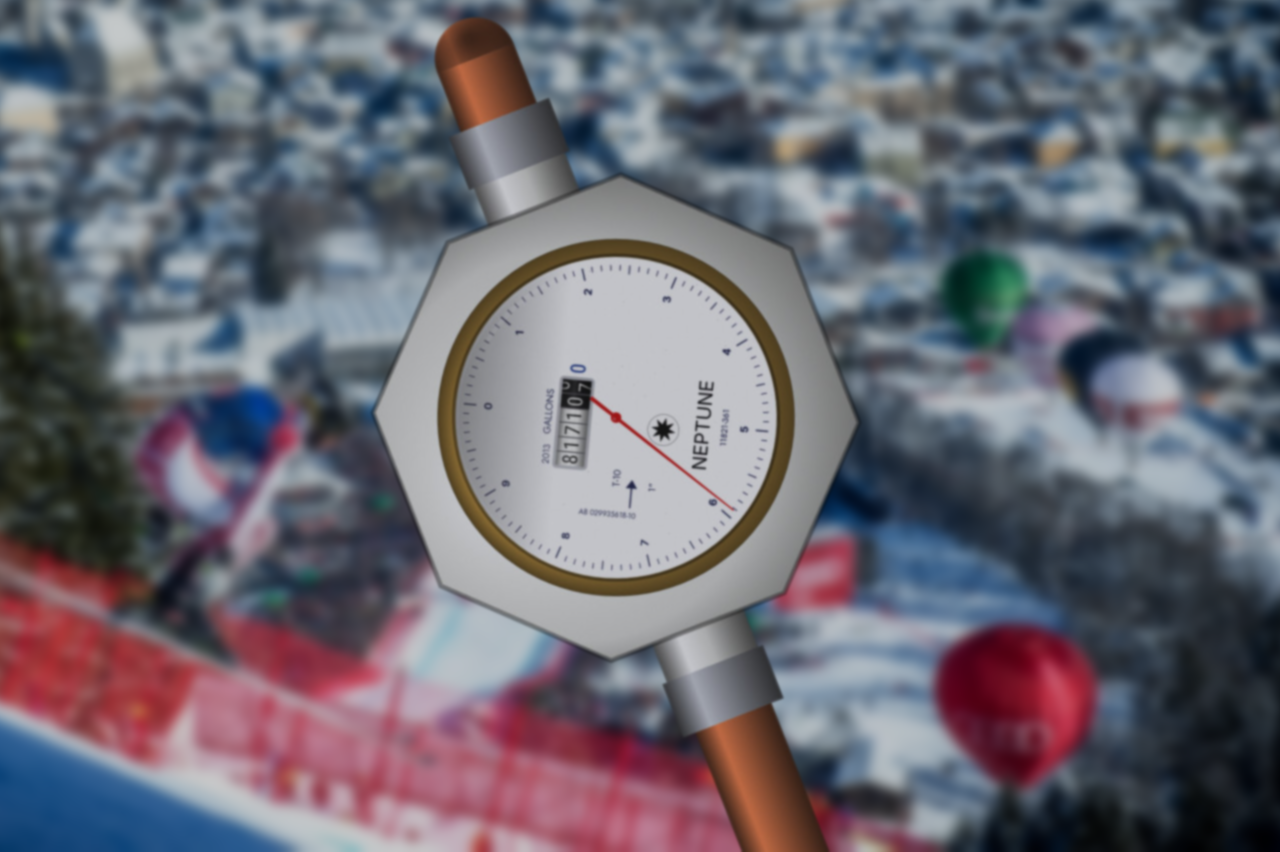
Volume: value=8171065.9 unit=gal
